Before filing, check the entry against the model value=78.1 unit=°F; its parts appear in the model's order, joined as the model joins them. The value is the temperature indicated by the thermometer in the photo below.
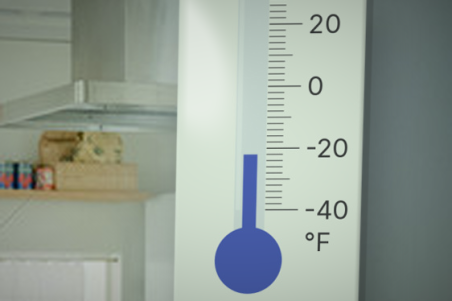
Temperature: value=-22 unit=°F
